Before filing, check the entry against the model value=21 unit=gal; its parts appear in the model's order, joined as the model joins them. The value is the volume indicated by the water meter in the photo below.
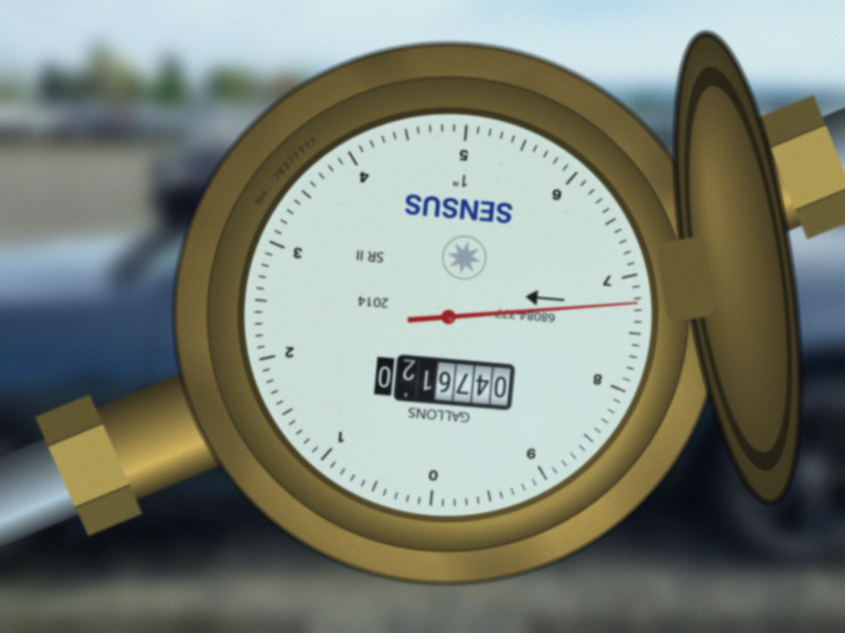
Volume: value=476117.2 unit=gal
